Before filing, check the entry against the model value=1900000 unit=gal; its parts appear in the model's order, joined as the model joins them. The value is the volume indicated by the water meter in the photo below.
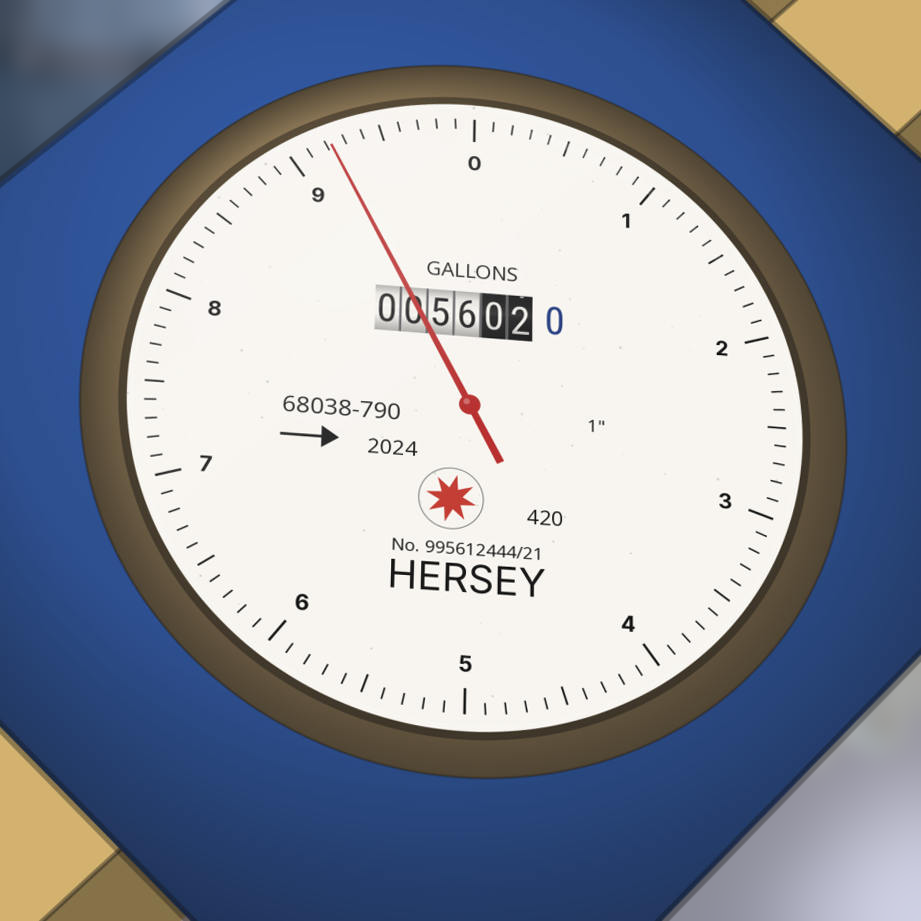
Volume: value=56019.2 unit=gal
